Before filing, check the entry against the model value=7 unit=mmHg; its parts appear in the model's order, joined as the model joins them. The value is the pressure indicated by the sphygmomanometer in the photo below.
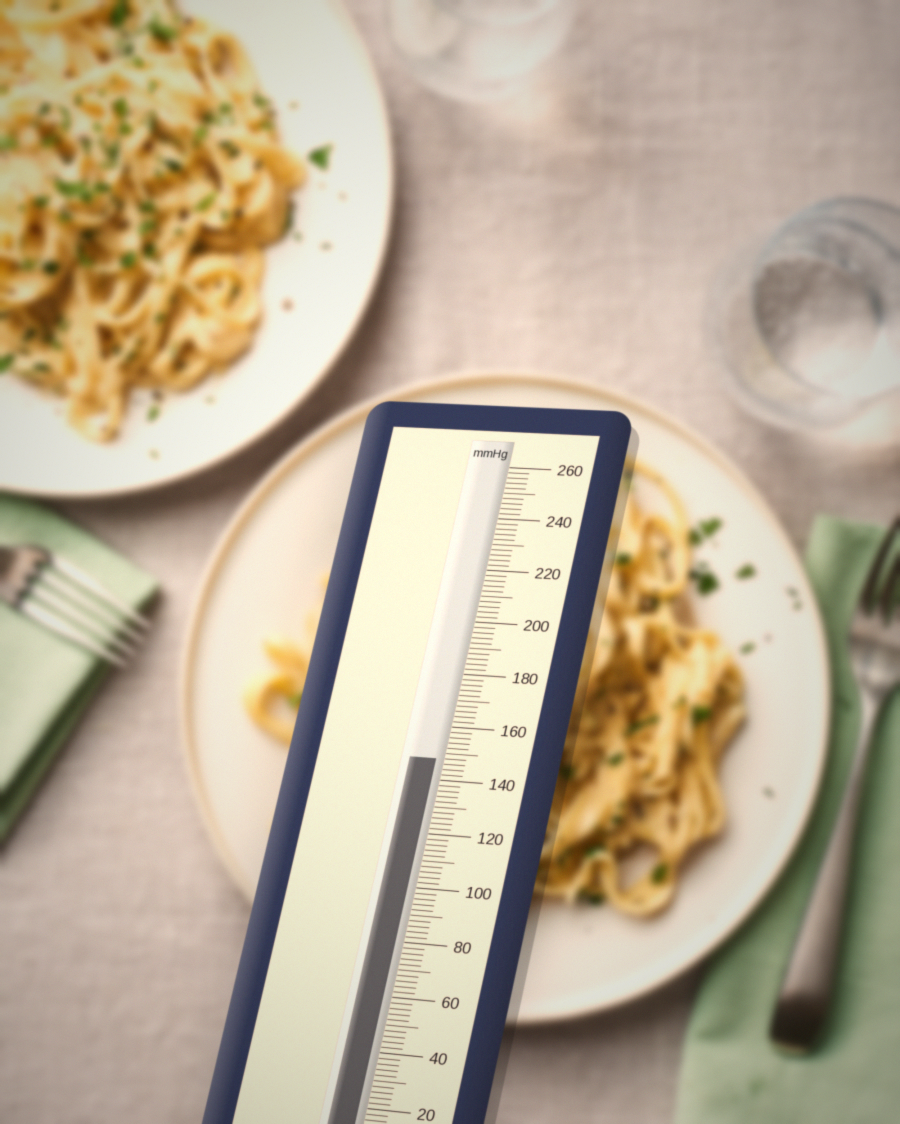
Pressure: value=148 unit=mmHg
